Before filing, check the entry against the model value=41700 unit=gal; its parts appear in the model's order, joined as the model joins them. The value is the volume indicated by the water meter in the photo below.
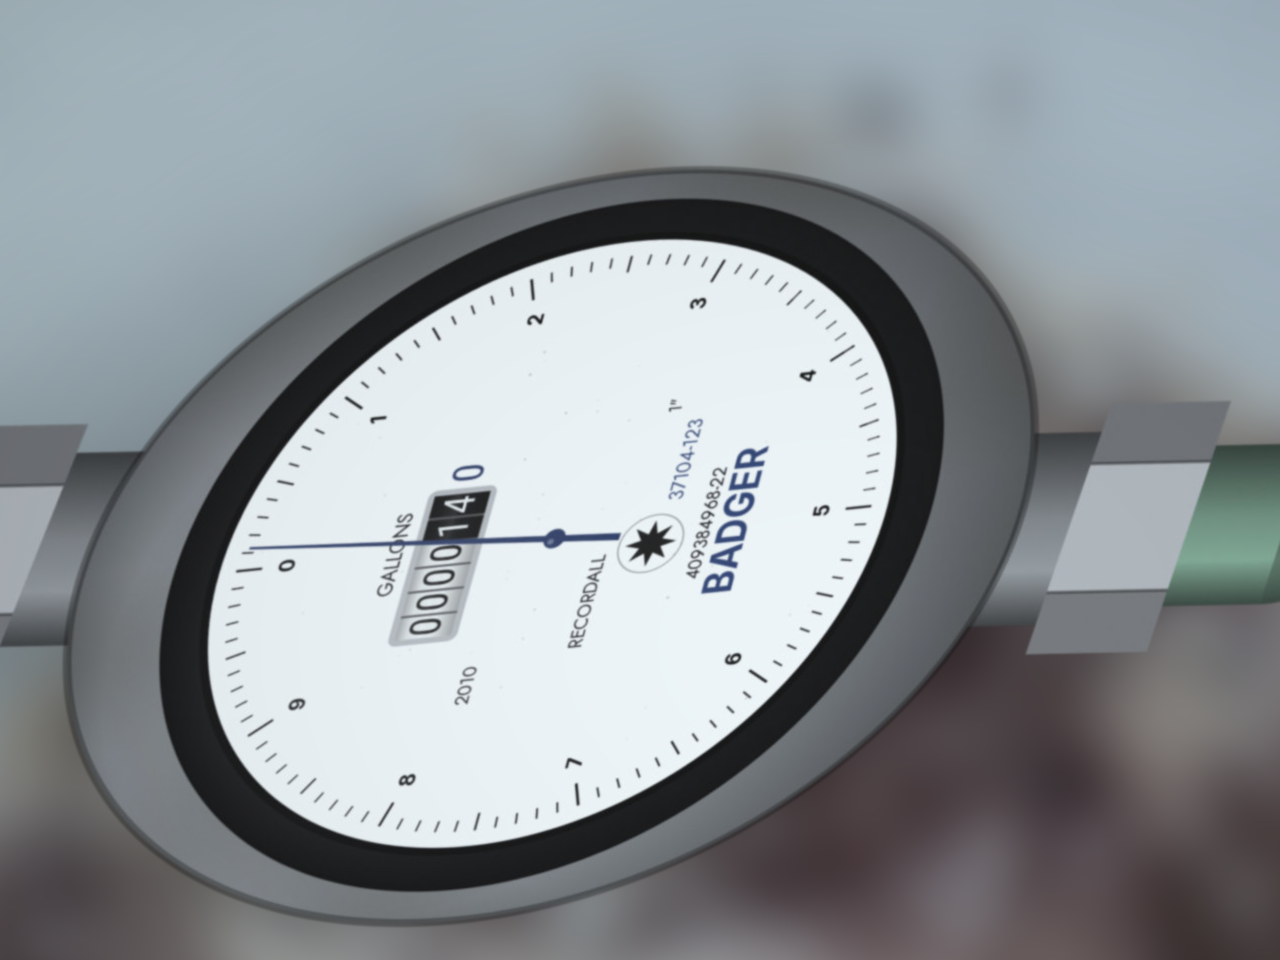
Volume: value=140.1 unit=gal
